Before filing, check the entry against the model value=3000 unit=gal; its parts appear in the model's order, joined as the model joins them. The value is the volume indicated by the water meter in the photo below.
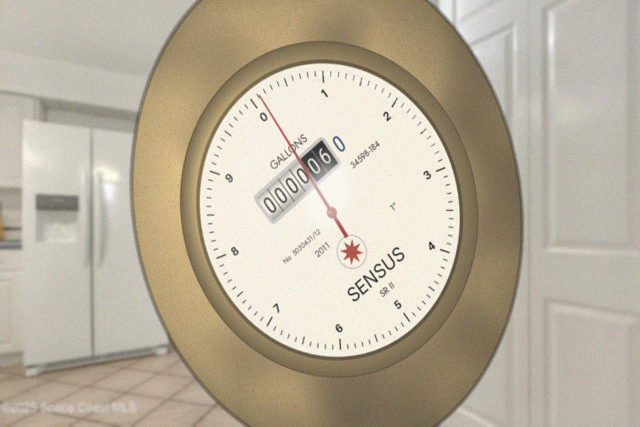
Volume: value=60.1 unit=gal
